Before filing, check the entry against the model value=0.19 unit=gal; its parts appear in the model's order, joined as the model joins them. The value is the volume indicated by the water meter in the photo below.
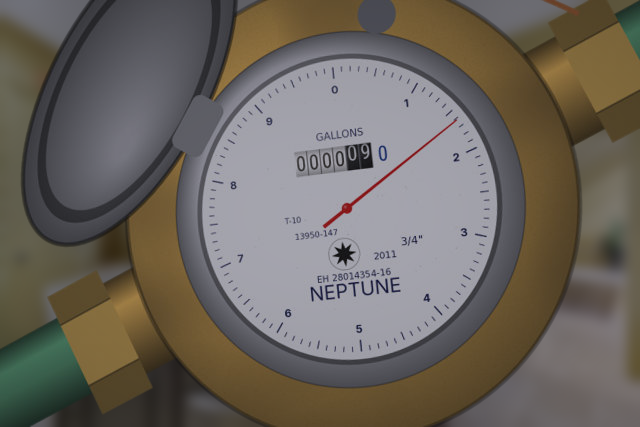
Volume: value=91.6 unit=gal
